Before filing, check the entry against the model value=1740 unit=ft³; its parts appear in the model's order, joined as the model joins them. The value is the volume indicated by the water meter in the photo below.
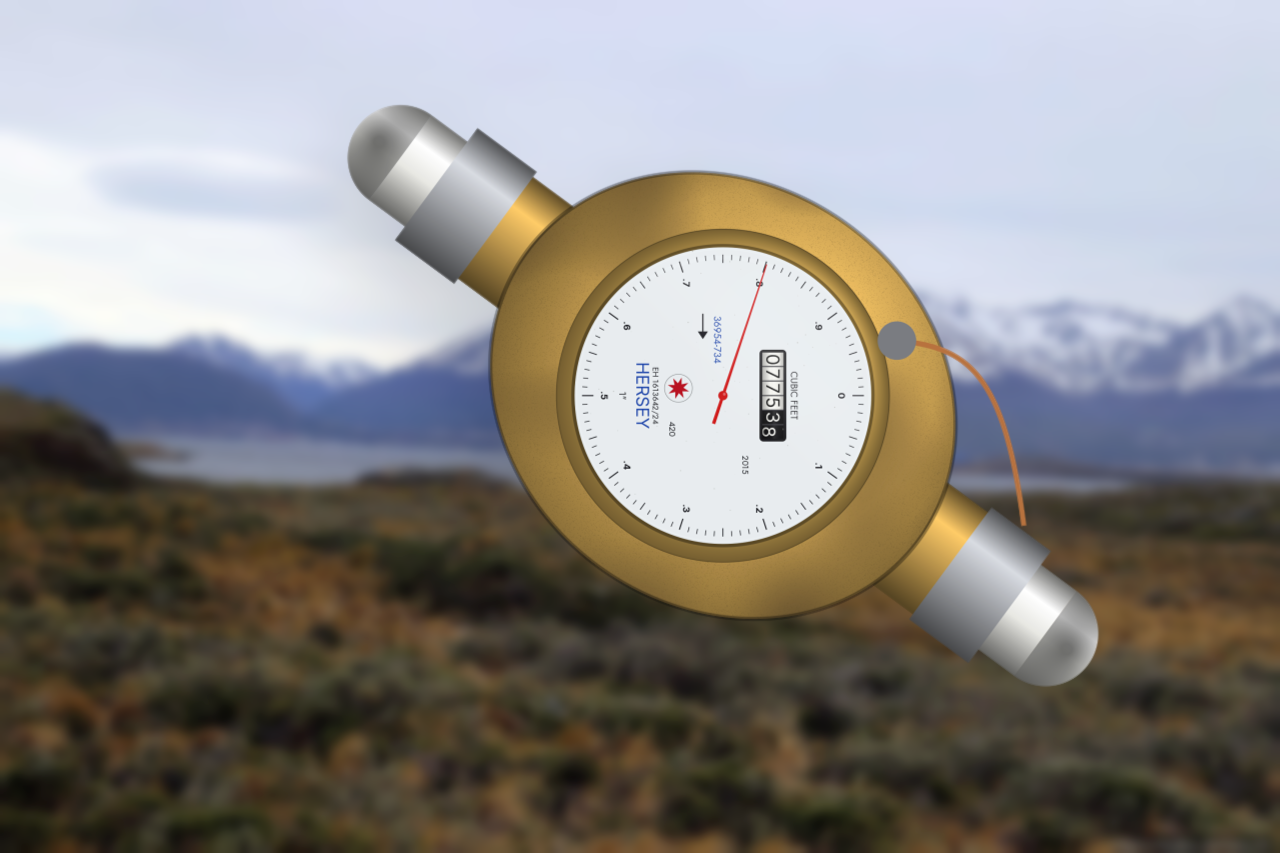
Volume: value=77537.80 unit=ft³
